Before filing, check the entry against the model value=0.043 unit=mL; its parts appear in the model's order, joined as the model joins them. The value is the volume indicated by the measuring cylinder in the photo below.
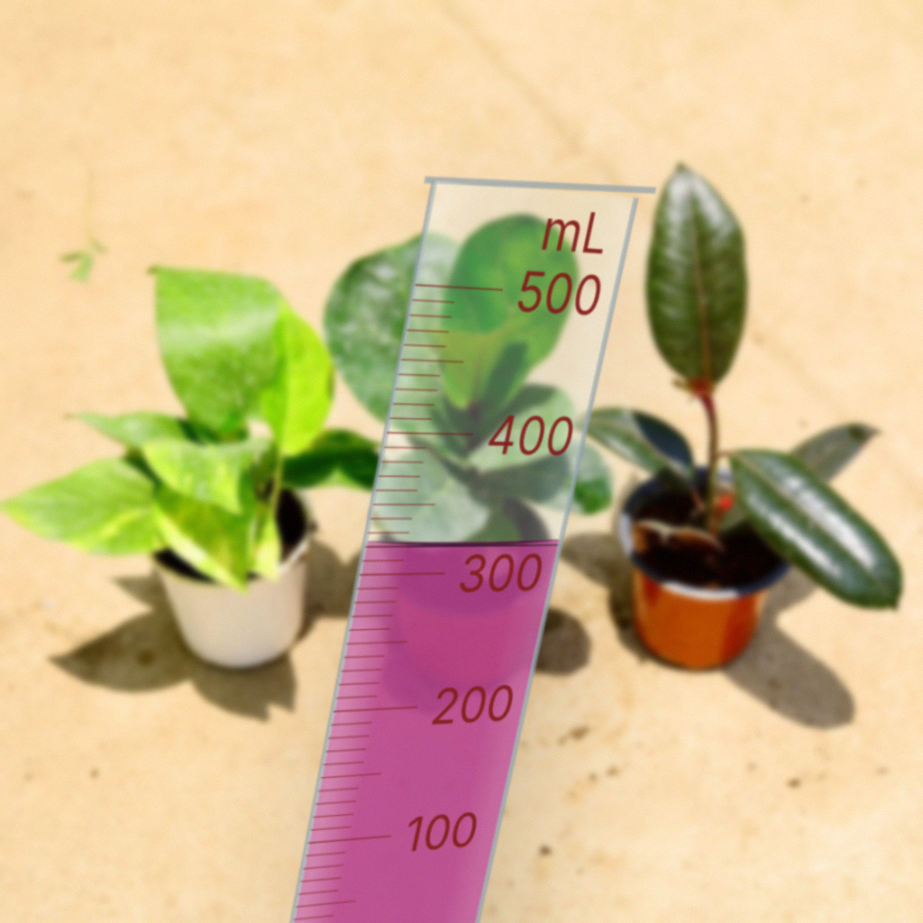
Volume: value=320 unit=mL
